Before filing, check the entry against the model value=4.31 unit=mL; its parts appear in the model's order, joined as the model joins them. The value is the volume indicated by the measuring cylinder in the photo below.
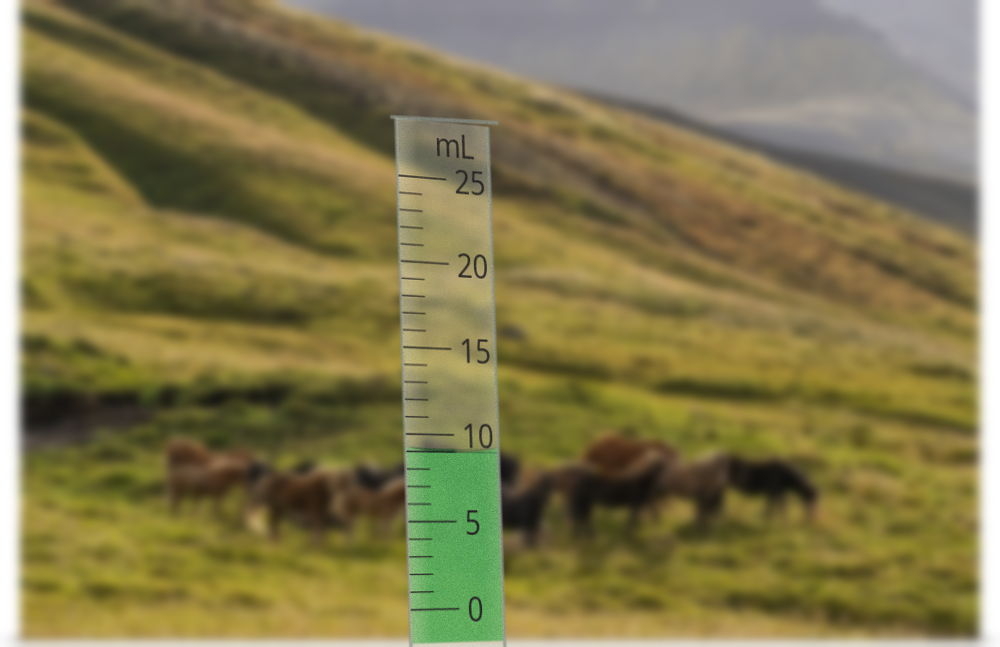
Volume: value=9 unit=mL
